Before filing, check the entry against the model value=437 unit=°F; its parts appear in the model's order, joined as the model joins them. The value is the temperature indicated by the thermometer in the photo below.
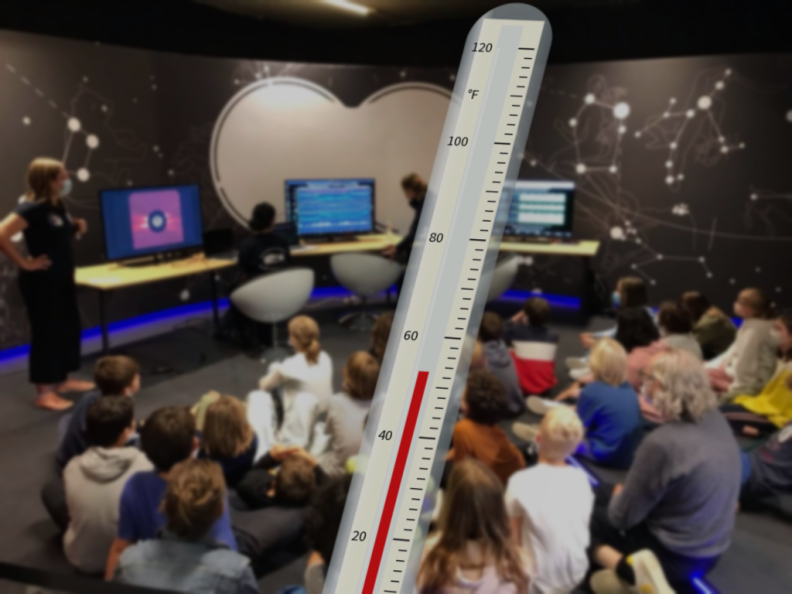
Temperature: value=53 unit=°F
